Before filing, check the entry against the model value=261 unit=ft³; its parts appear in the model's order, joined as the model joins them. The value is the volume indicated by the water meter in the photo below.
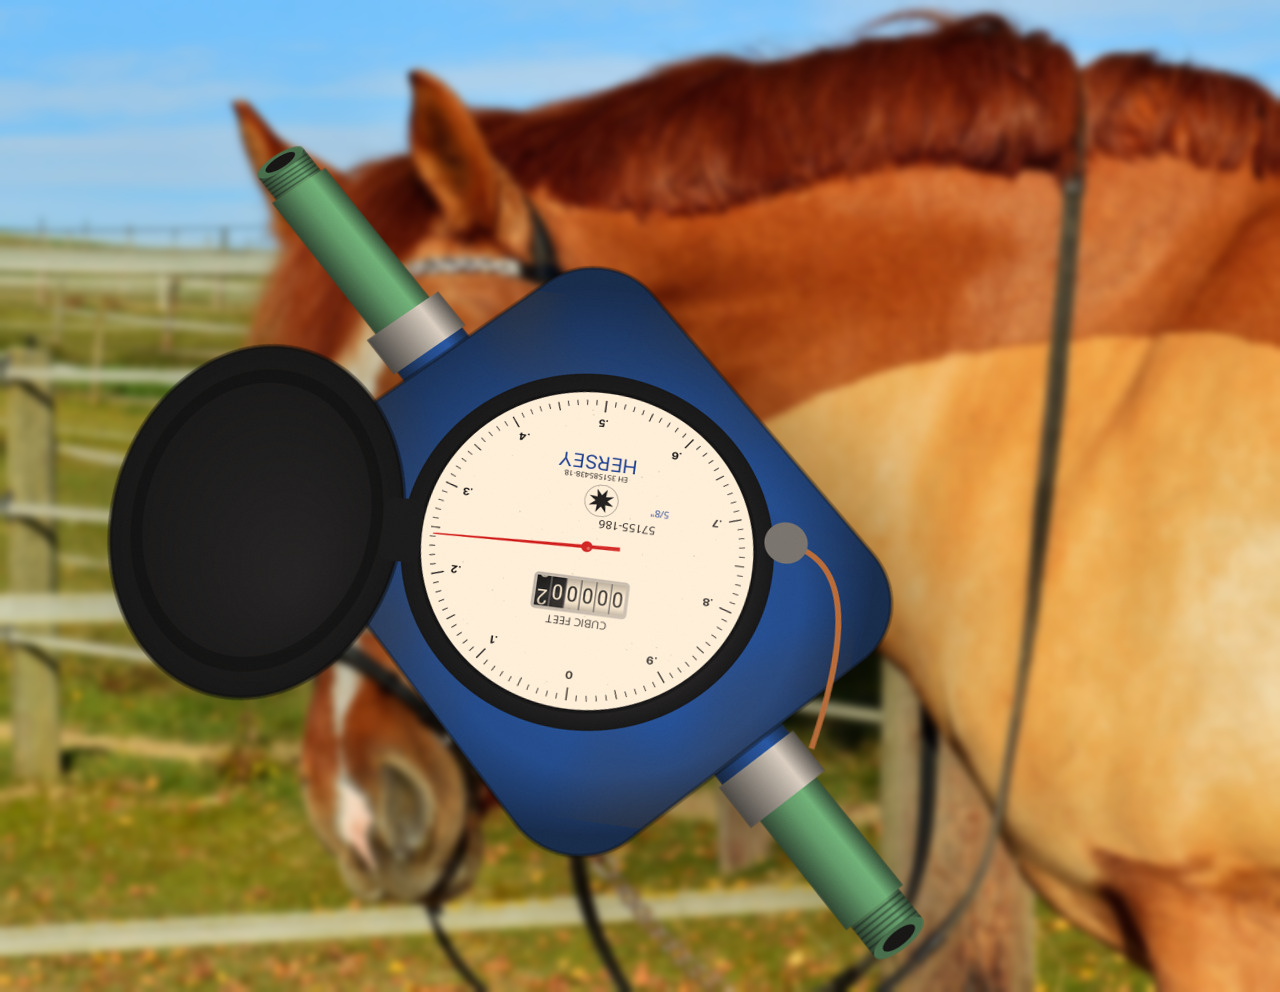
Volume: value=2.24 unit=ft³
